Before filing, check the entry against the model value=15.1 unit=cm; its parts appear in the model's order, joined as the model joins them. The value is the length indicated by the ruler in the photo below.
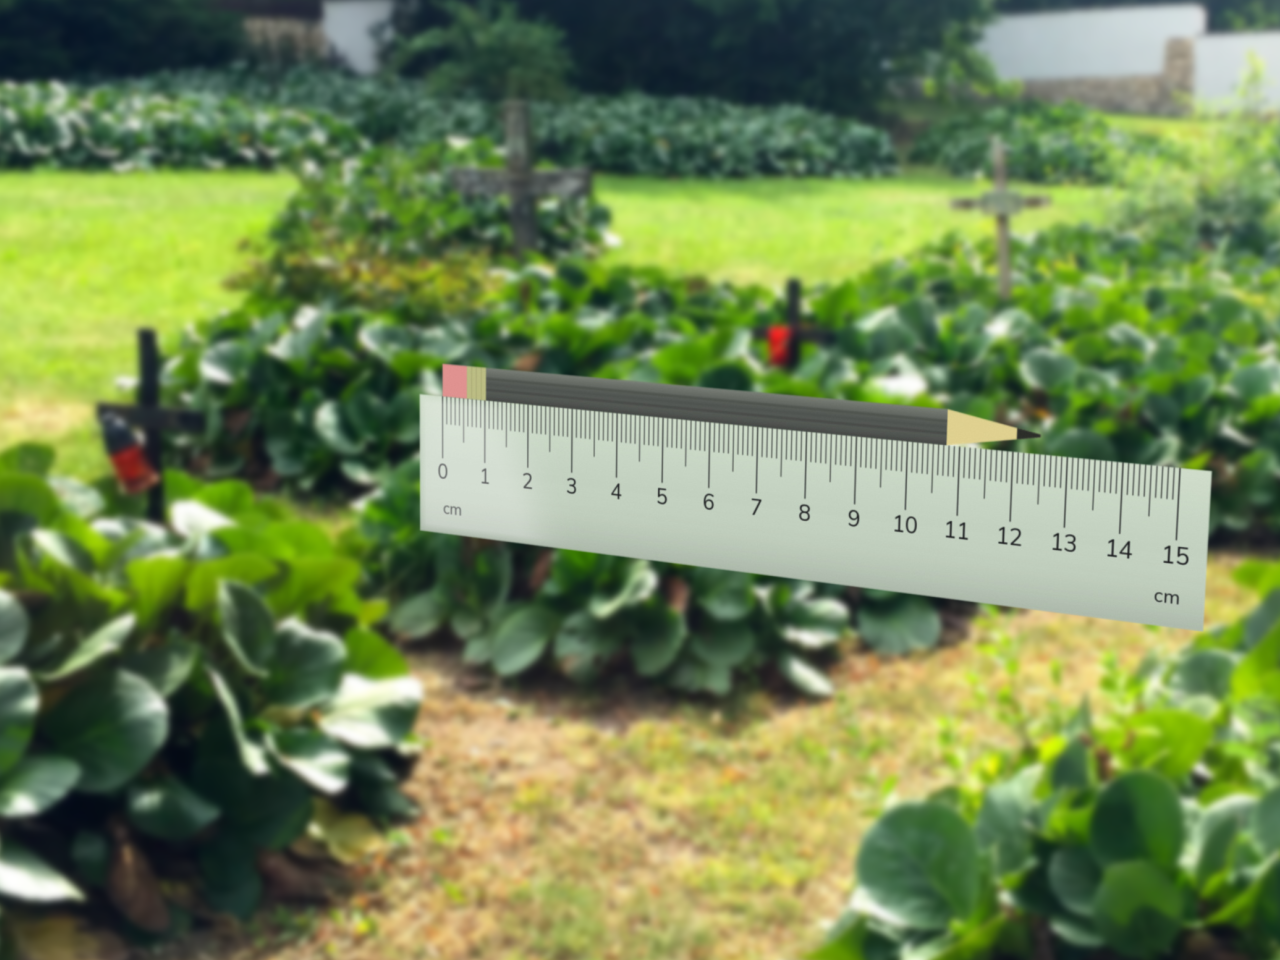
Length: value=12.5 unit=cm
